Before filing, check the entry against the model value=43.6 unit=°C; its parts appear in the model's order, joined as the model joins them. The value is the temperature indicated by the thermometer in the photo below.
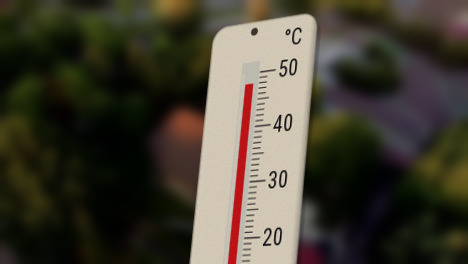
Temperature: value=48 unit=°C
